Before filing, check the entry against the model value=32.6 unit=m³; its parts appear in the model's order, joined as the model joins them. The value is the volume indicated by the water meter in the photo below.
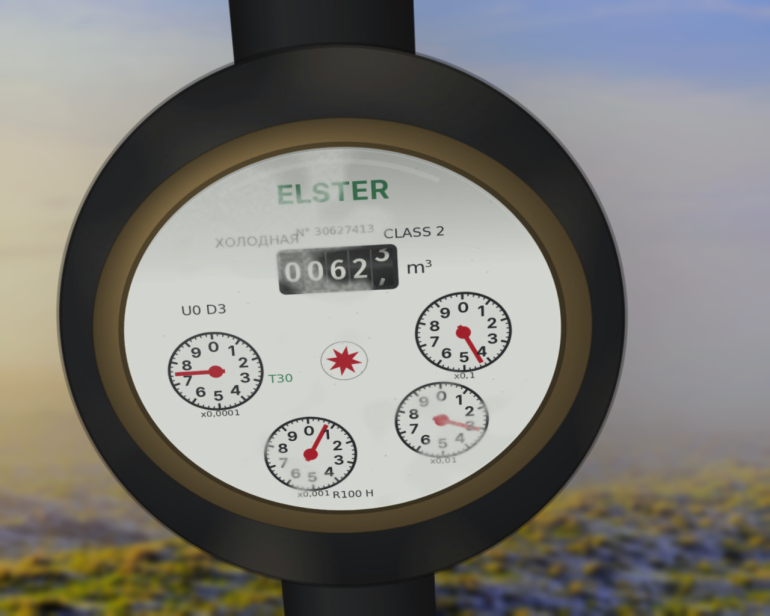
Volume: value=623.4307 unit=m³
